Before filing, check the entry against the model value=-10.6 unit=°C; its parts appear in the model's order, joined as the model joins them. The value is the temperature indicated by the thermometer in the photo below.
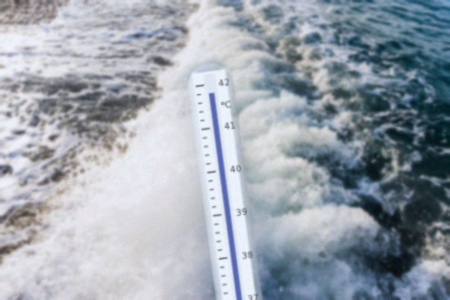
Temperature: value=41.8 unit=°C
